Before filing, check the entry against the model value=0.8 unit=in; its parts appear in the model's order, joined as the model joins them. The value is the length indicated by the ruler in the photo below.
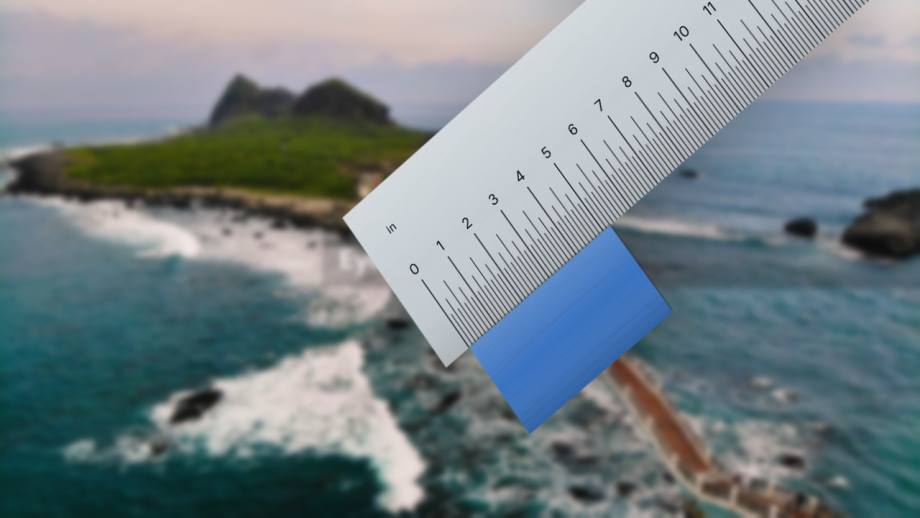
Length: value=5.25 unit=in
